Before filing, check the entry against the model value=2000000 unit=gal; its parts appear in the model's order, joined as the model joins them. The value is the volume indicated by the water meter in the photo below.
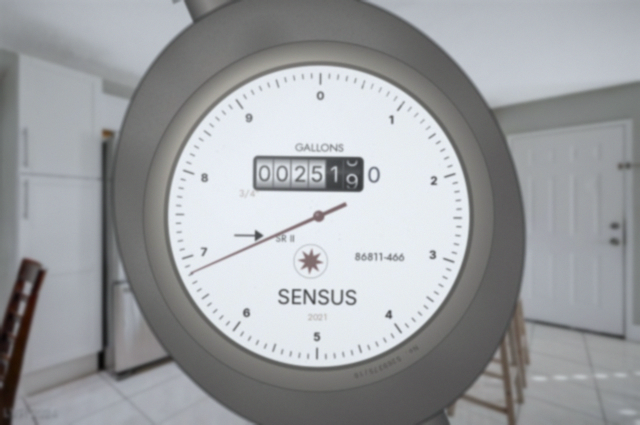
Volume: value=25186.8 unit=gal
